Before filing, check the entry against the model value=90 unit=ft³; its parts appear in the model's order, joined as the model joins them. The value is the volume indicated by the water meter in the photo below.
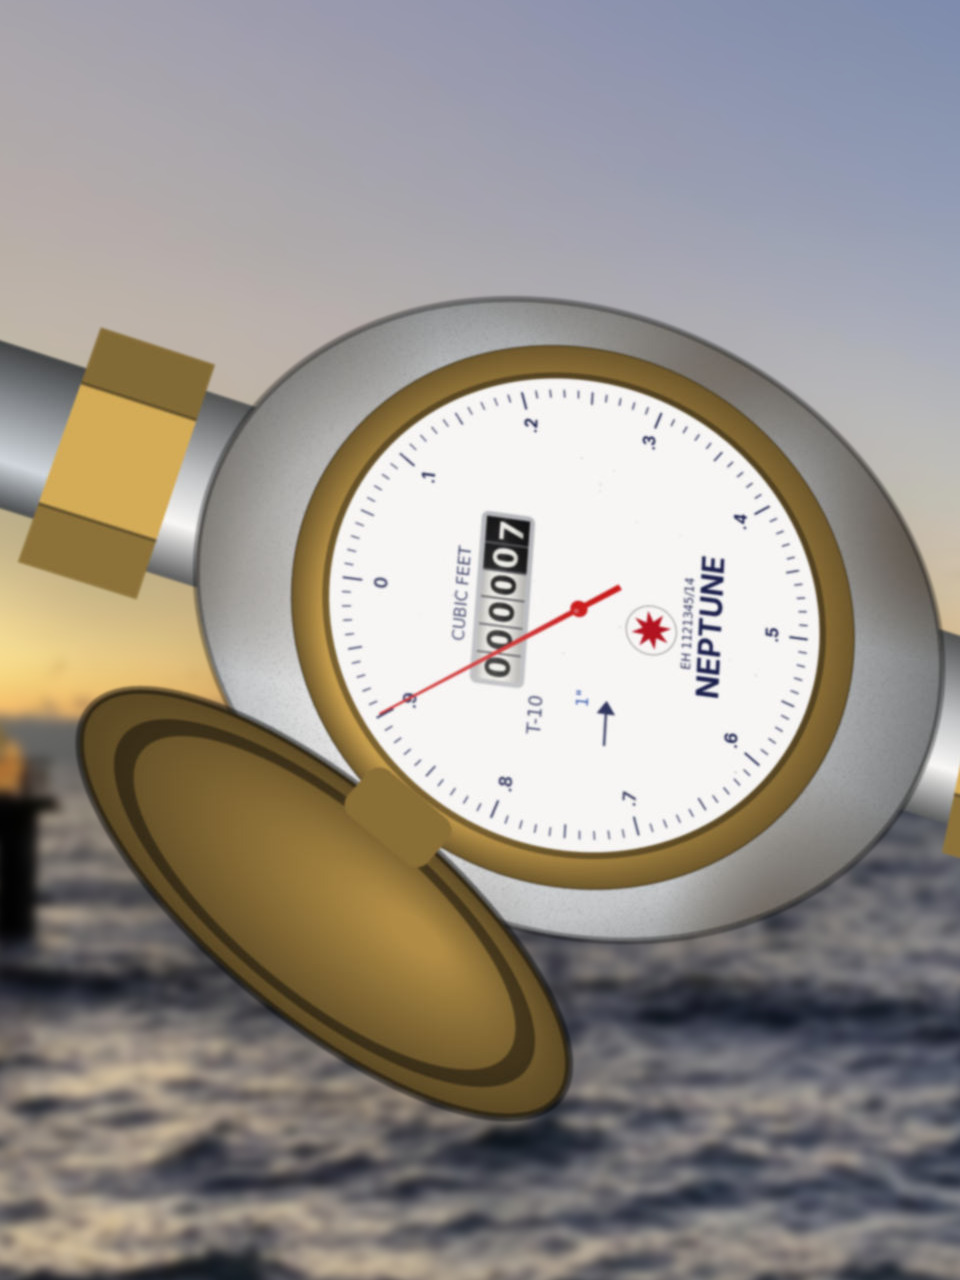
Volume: value=6.90 unit=ft³
